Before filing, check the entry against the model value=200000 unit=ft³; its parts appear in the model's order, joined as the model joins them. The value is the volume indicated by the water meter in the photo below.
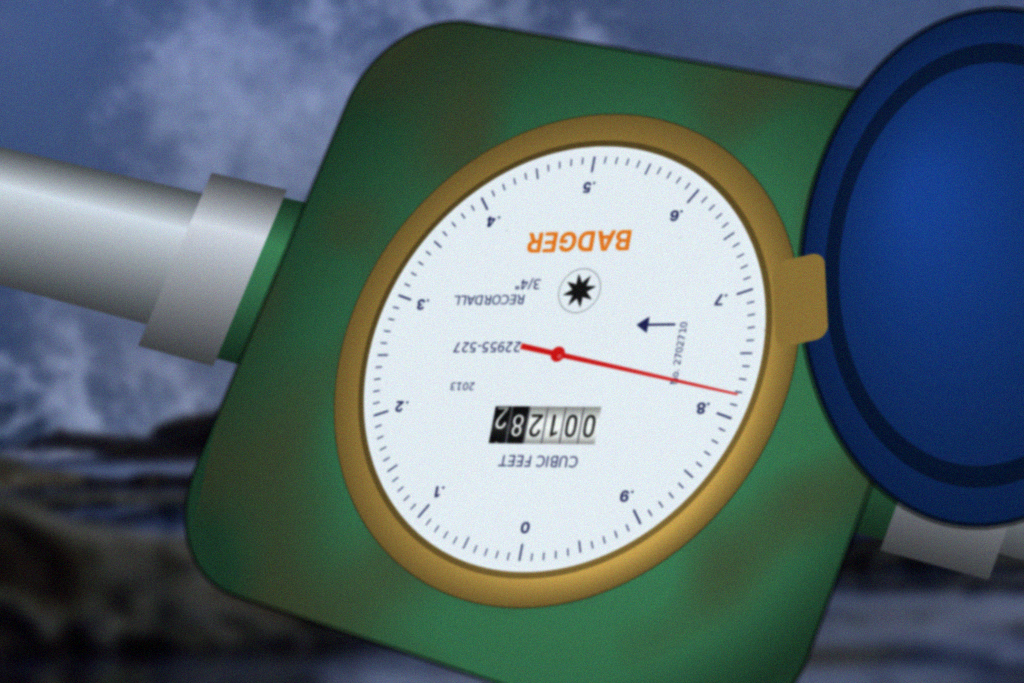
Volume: value=1281.78 unit=ft³
